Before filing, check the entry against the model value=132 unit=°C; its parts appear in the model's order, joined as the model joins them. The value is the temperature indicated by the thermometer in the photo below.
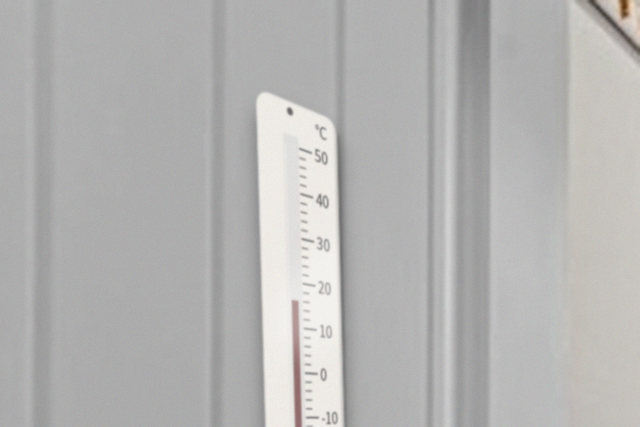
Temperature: value=16 unit=°C
